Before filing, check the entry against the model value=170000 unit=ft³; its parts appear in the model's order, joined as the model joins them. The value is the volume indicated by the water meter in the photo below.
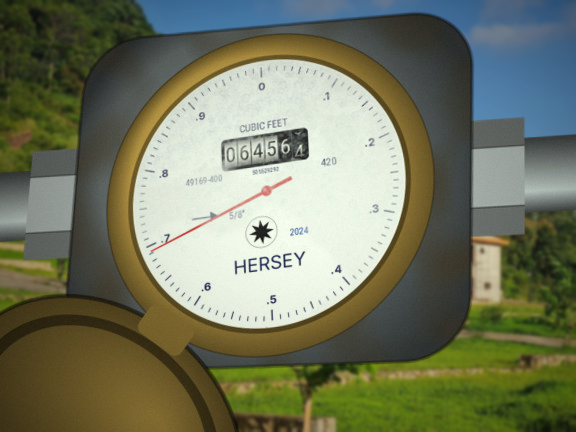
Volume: value=64563.69 unit=ft³
